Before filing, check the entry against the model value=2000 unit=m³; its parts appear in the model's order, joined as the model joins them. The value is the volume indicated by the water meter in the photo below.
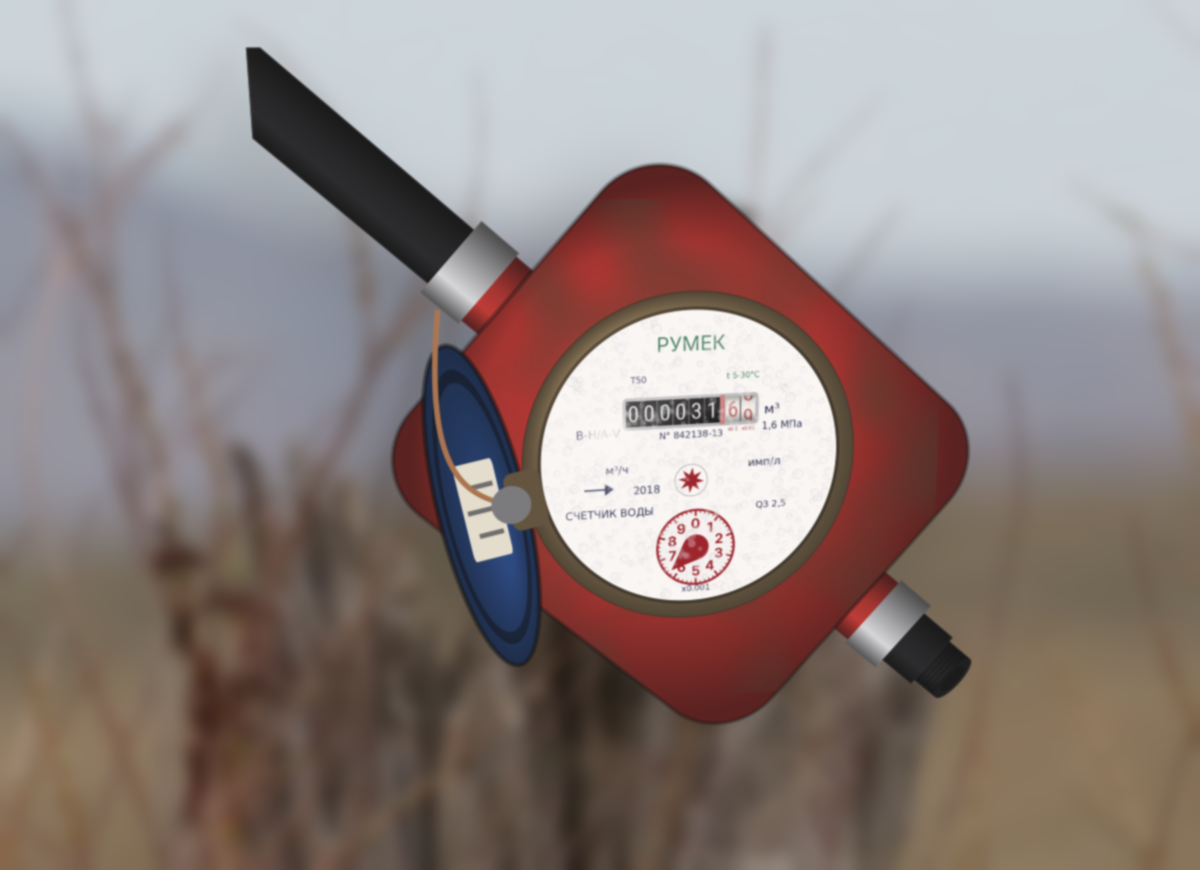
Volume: value=31.686 unit=m³
